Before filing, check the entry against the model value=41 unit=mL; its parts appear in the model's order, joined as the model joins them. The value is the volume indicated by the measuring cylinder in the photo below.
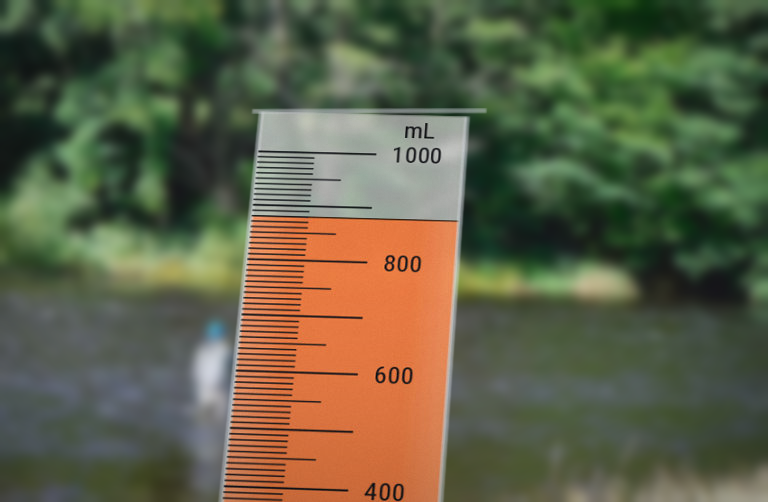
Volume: value=880 unit=mL
